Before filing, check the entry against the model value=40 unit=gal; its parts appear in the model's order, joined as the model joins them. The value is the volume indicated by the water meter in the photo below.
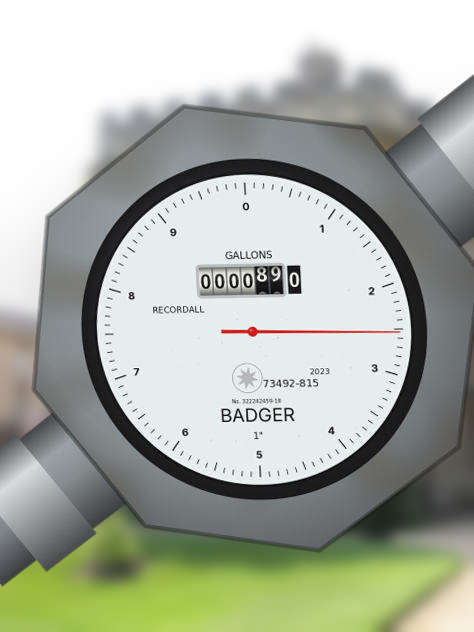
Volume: value=892.5 unit=gal
